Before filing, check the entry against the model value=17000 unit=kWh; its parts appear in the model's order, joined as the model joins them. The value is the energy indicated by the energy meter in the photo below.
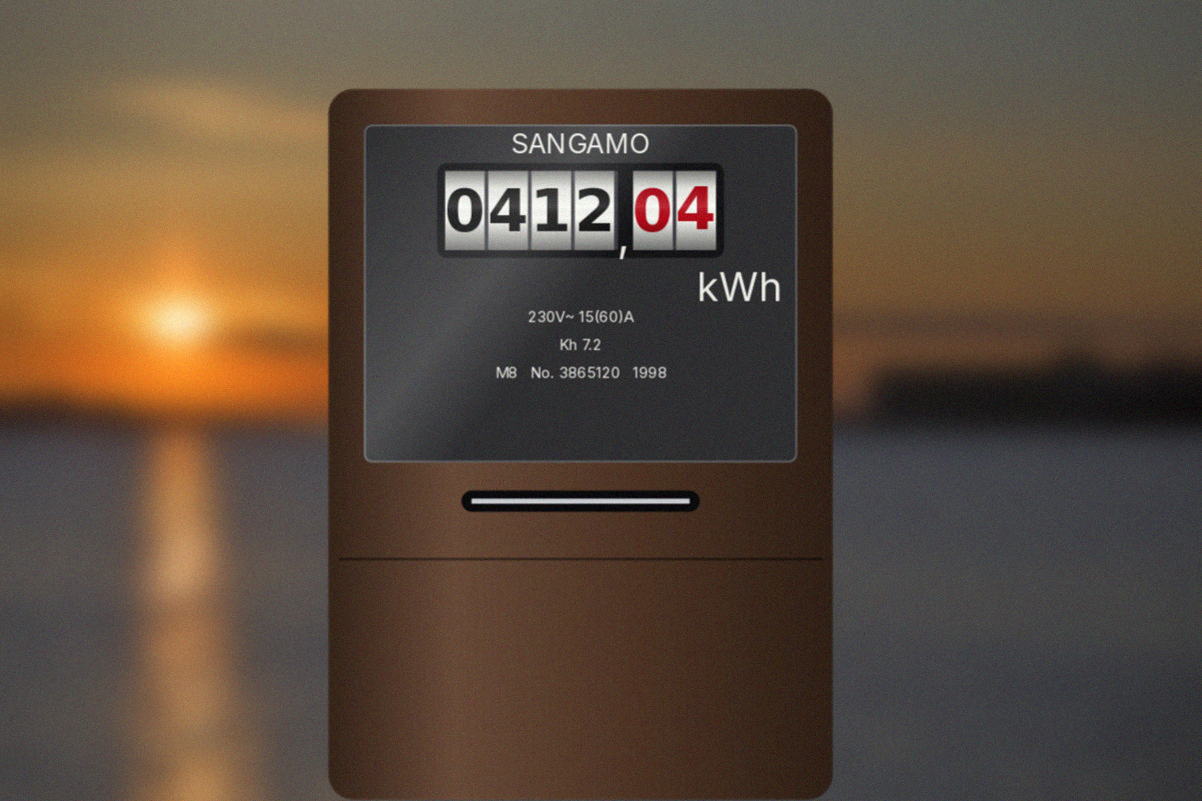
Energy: value=412.04 unit=kWh
